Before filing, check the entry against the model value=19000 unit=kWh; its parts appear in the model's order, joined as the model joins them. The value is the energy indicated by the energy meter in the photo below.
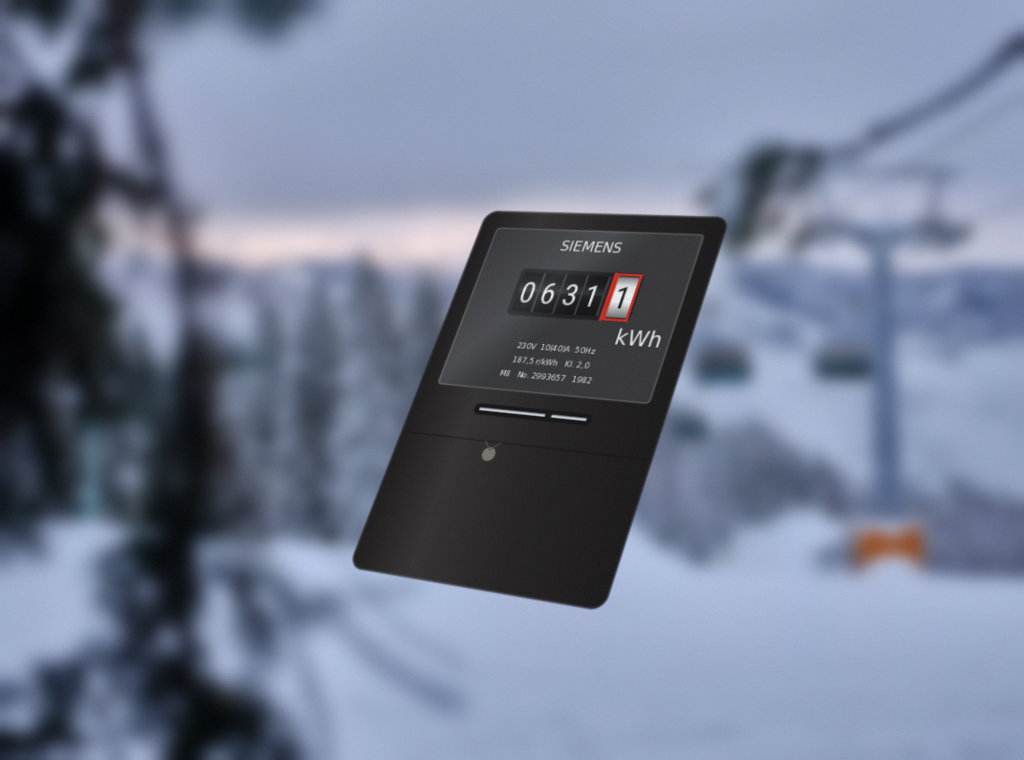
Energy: value=631.1 unit=kWh
